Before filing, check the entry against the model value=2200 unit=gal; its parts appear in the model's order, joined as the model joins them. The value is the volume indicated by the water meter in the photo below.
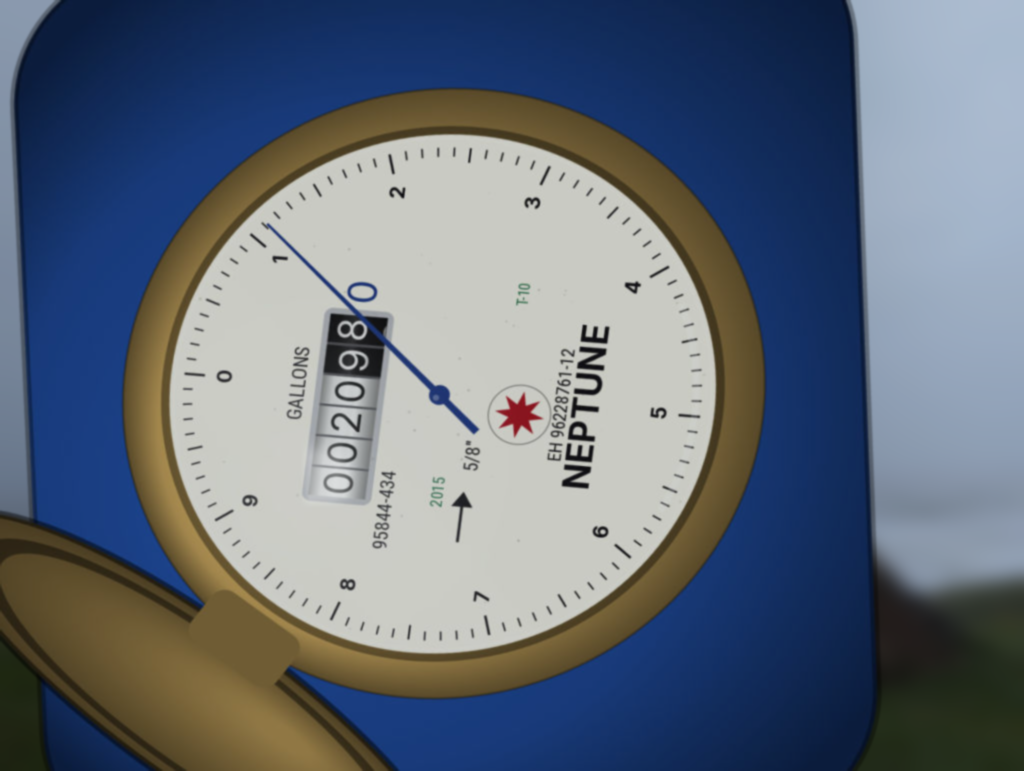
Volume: value=20981.1 unit=gal
